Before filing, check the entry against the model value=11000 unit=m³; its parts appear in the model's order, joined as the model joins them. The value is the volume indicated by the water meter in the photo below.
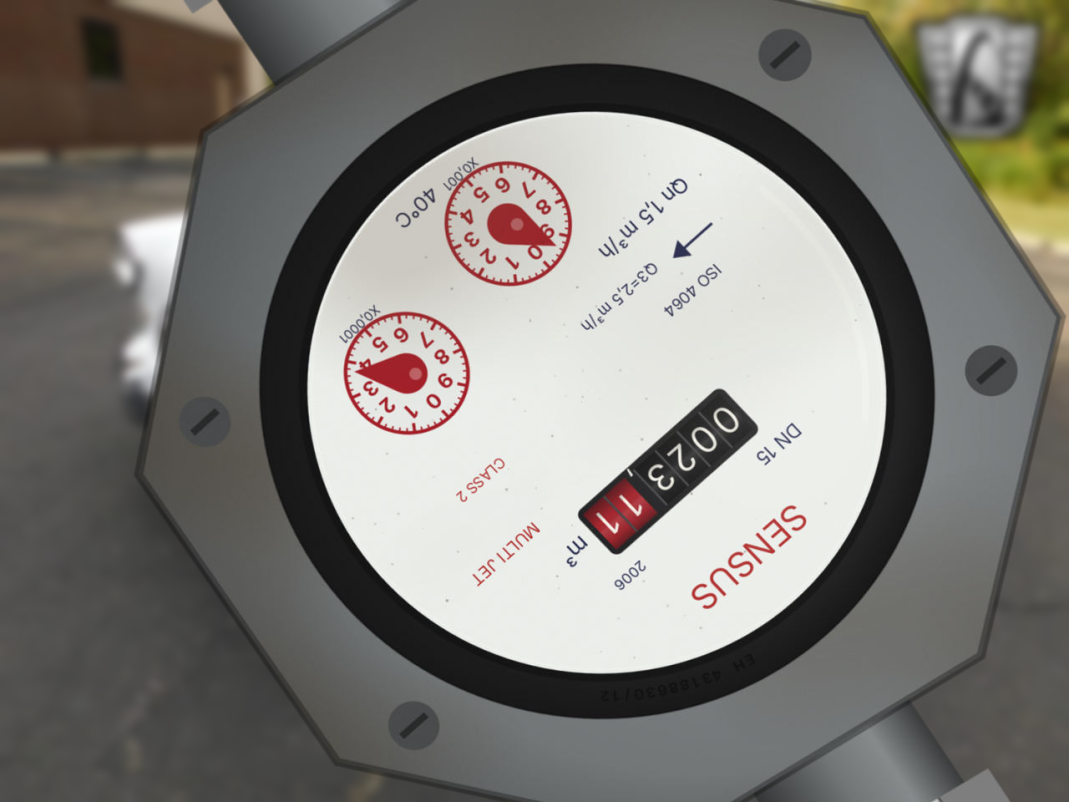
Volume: value=23.1093 unit=m³
